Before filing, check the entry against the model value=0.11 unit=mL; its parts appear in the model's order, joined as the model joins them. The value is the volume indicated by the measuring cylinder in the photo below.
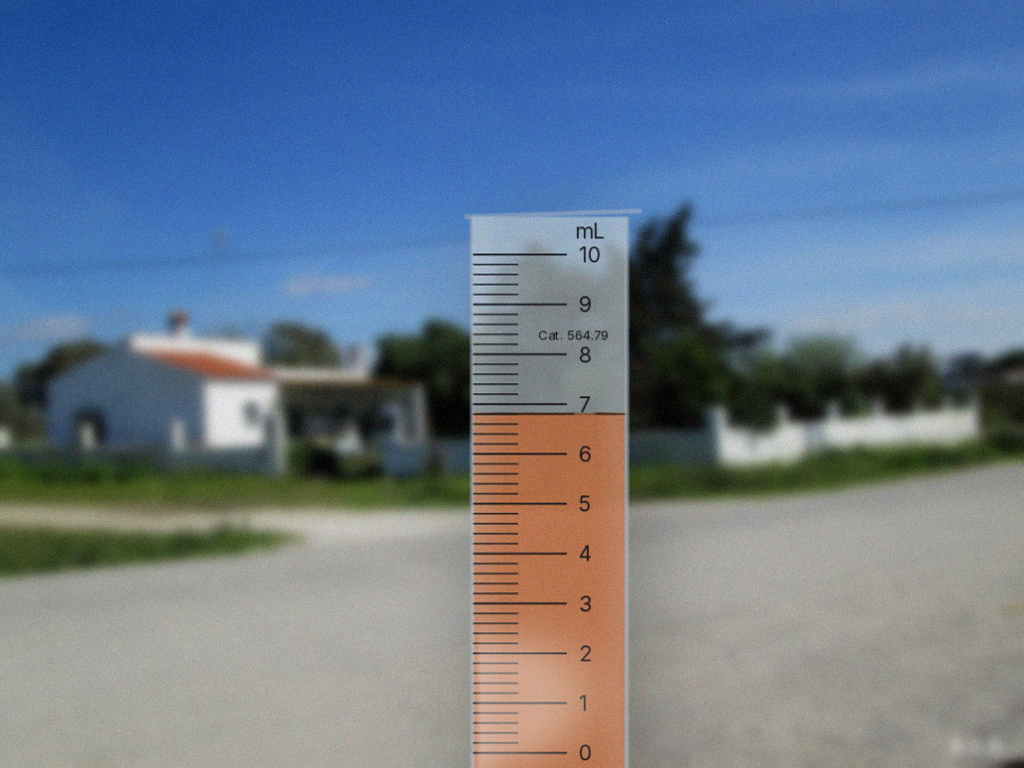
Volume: value=6.8 unit=mL
